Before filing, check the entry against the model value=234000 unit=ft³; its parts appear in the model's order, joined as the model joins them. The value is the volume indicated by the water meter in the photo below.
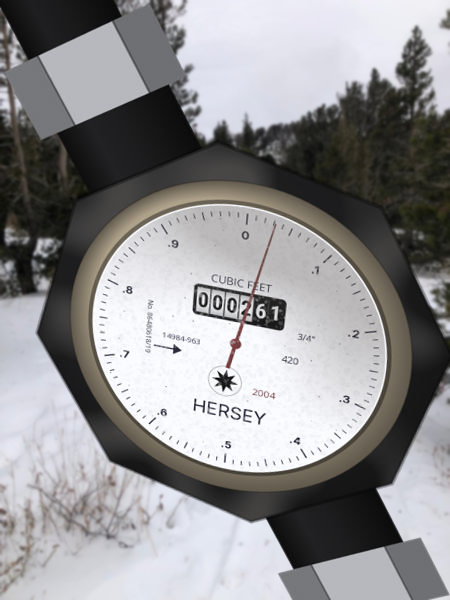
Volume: value=261.03 unit=ft³
